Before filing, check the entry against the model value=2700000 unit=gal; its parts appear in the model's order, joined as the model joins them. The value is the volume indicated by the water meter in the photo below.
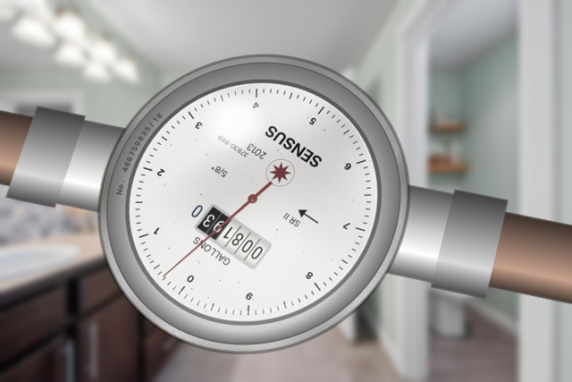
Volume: value=81930.3 unit=gal
